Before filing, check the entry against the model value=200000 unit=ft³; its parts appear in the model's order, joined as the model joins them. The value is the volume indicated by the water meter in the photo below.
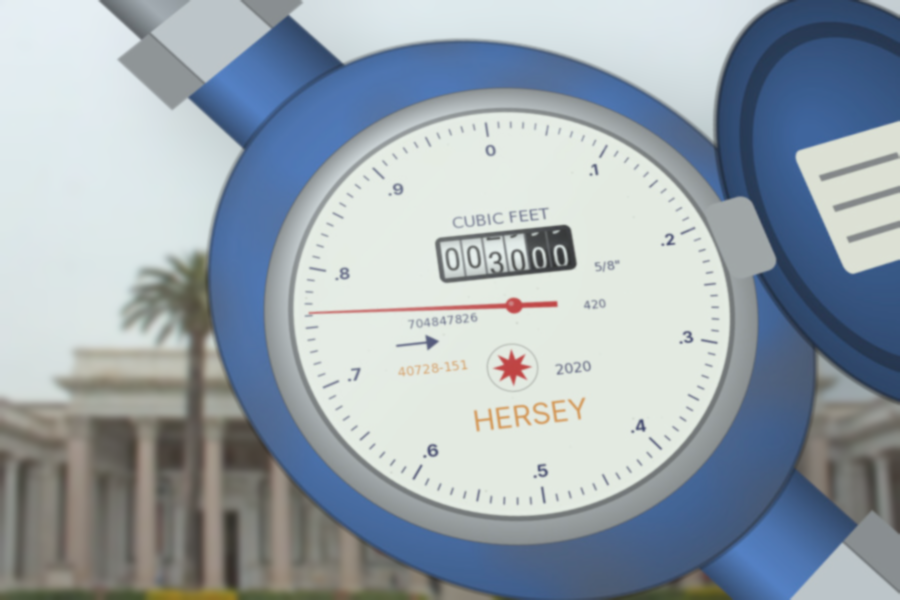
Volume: value=2999.76 unit=ft³
